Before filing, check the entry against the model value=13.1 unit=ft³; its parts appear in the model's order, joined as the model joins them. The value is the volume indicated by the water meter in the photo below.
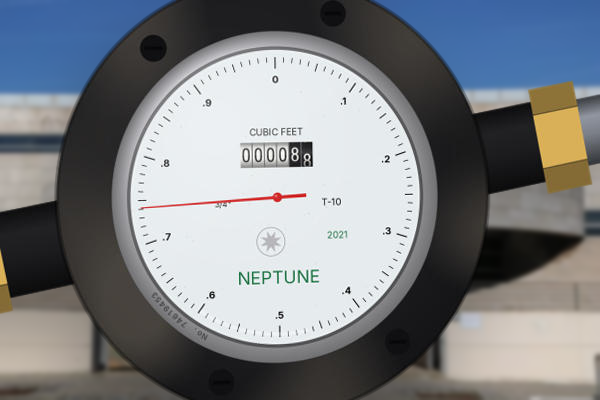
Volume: value=87.74 unit=ft³
